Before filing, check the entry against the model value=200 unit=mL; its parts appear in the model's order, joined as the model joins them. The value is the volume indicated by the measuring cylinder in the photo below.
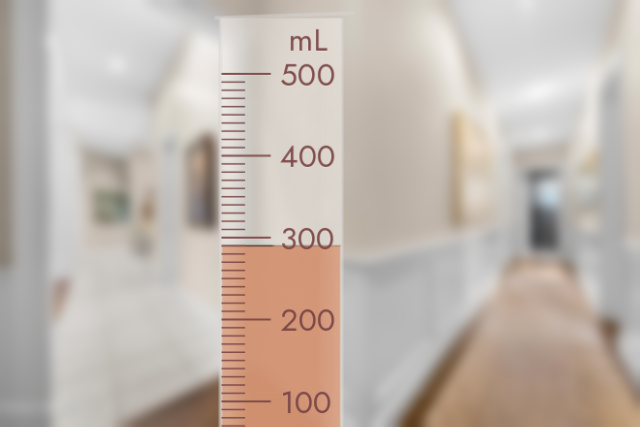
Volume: value=290 unit=mL
